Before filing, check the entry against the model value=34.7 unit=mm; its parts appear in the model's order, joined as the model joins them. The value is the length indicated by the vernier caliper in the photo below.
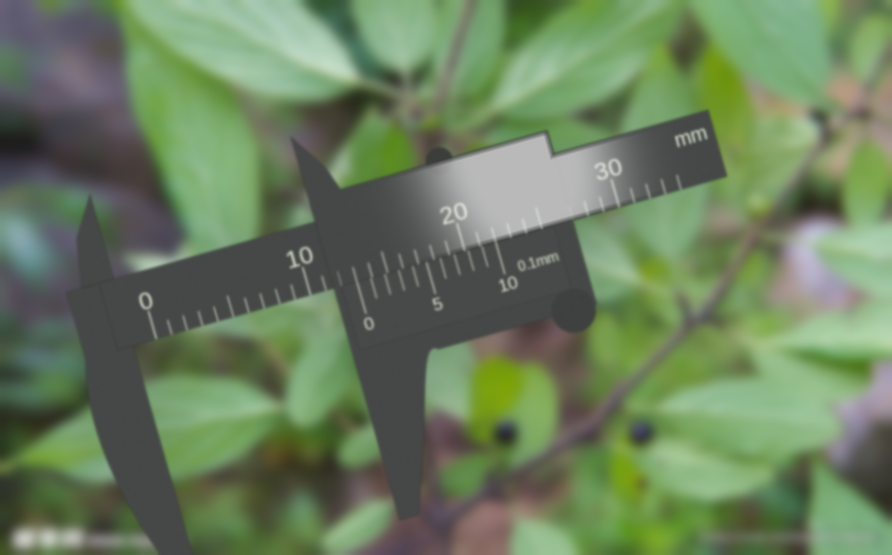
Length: value=13.0 unit=mm
